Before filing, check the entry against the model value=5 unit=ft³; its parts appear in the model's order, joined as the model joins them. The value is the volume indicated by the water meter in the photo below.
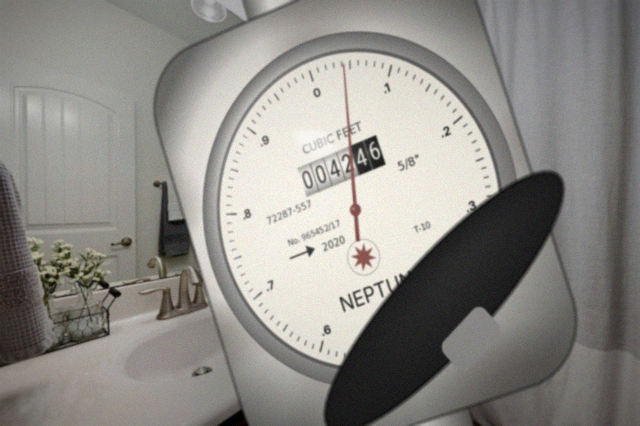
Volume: value=4246.04 unit=ft³
